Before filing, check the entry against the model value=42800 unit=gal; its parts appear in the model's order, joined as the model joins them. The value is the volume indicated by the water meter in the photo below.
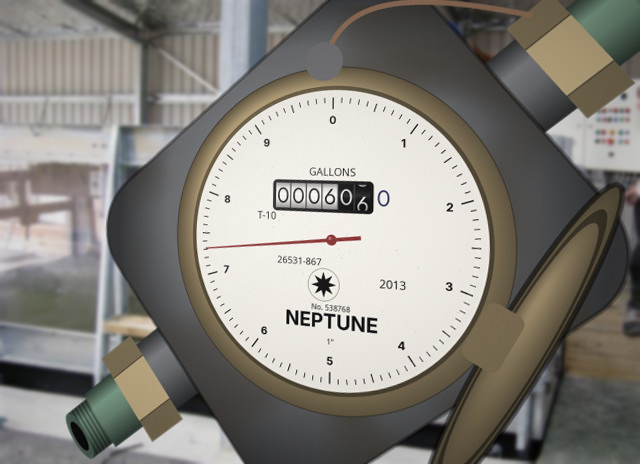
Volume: value=6057.3 unit=gal
